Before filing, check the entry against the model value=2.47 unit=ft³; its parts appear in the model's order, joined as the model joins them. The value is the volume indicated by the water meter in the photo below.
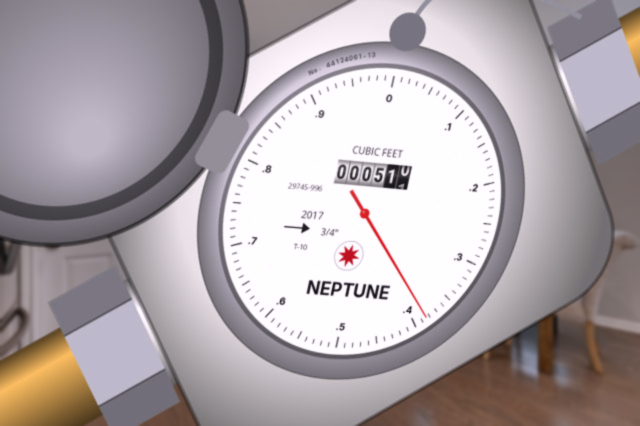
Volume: value=510.38 unit=ft³
